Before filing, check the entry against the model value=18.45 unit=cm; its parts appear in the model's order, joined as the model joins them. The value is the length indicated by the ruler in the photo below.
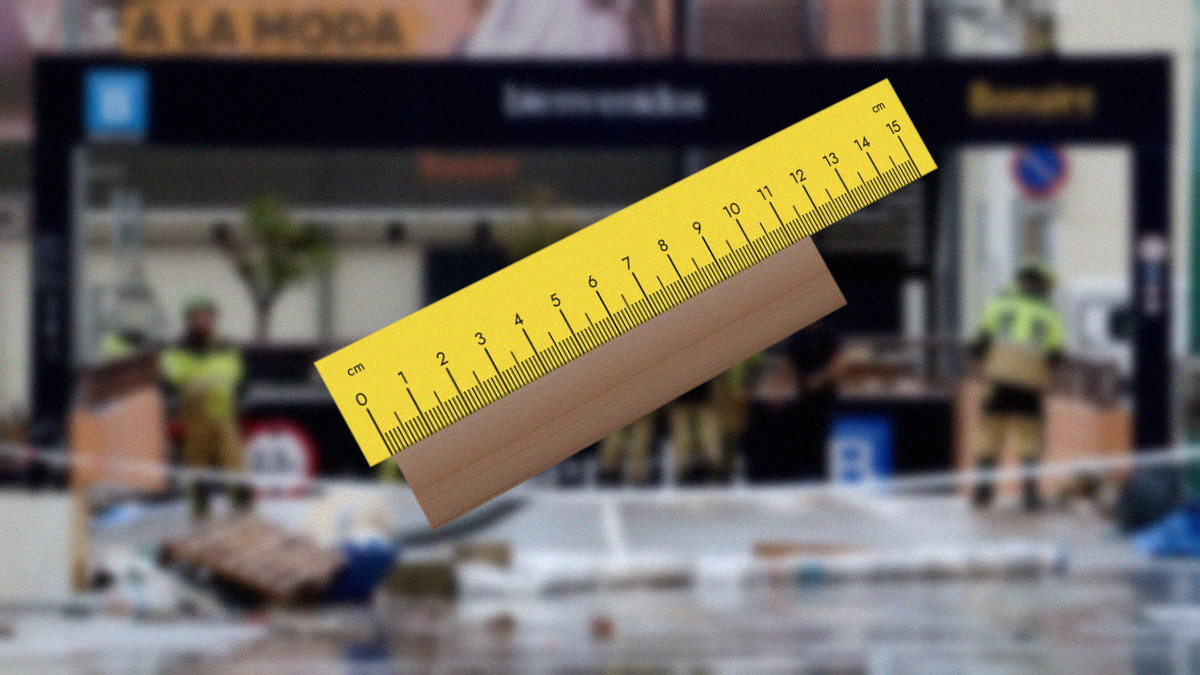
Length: value=11.5 unit=cm
